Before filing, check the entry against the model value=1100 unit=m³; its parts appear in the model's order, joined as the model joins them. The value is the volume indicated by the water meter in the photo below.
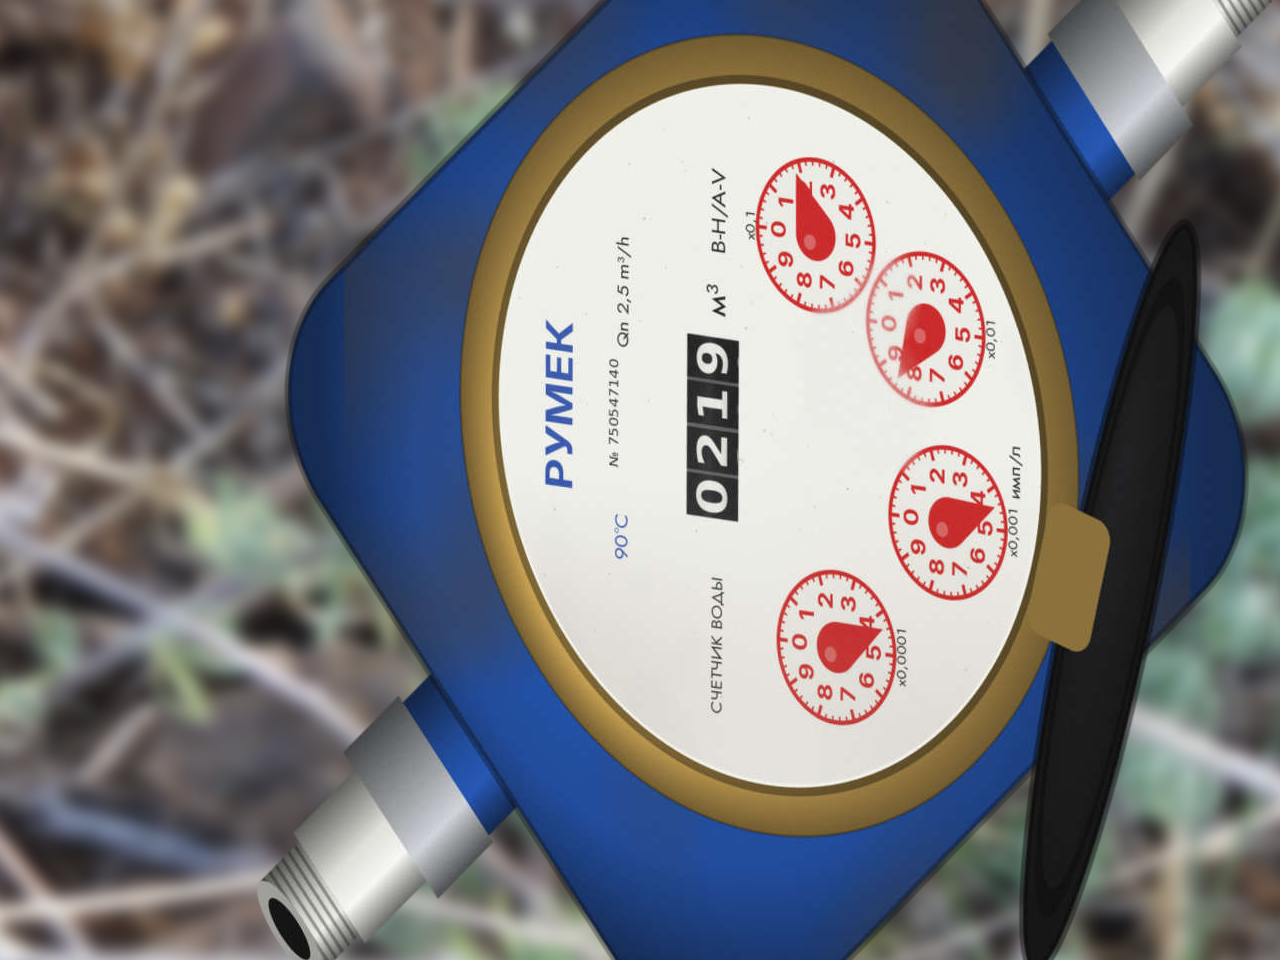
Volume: value=219.1844 unit=m³
